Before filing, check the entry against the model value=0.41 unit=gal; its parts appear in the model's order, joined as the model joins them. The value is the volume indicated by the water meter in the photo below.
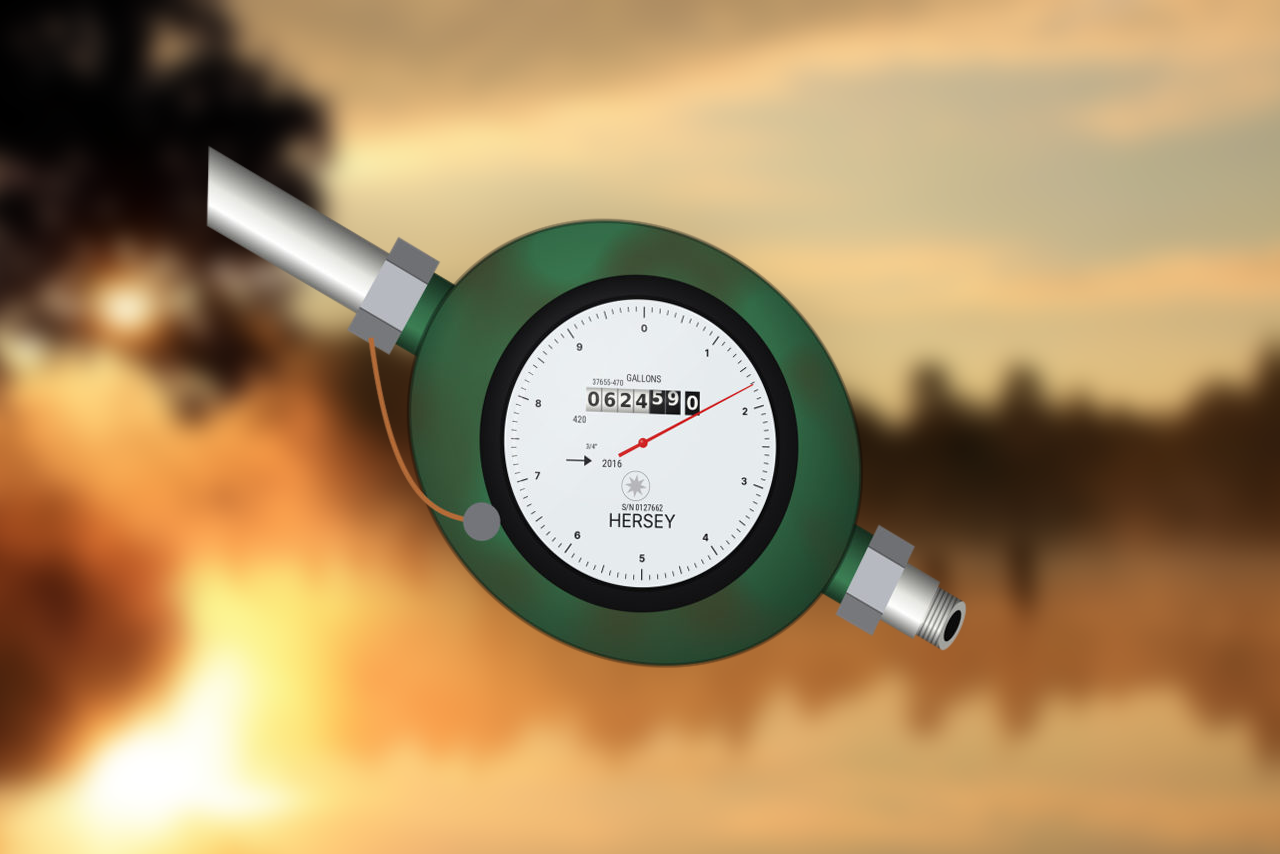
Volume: value=624591.7 unit=gal
